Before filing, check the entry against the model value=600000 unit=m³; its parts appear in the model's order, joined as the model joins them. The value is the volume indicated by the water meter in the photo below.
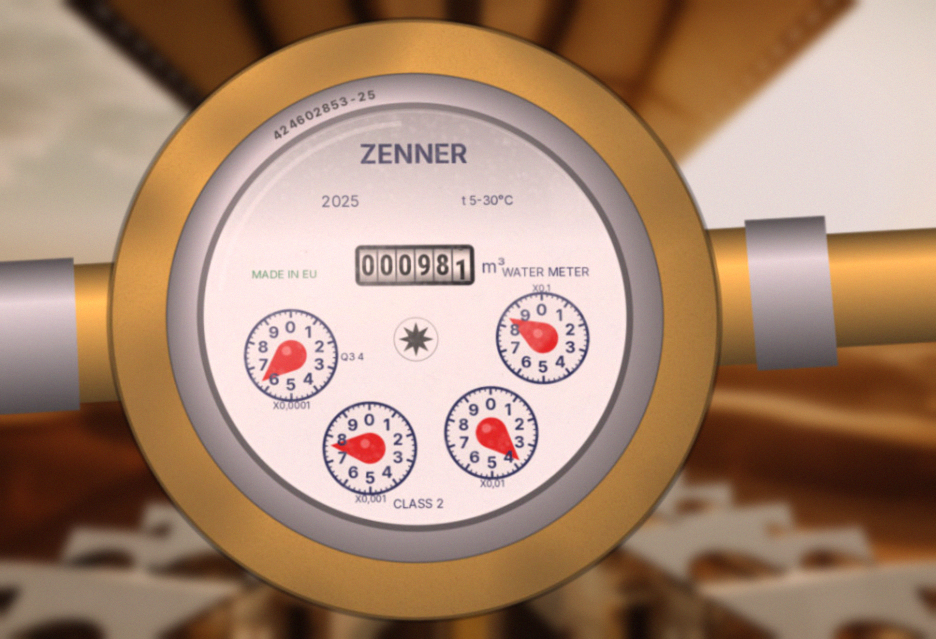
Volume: value=980.8376 unit=m³
